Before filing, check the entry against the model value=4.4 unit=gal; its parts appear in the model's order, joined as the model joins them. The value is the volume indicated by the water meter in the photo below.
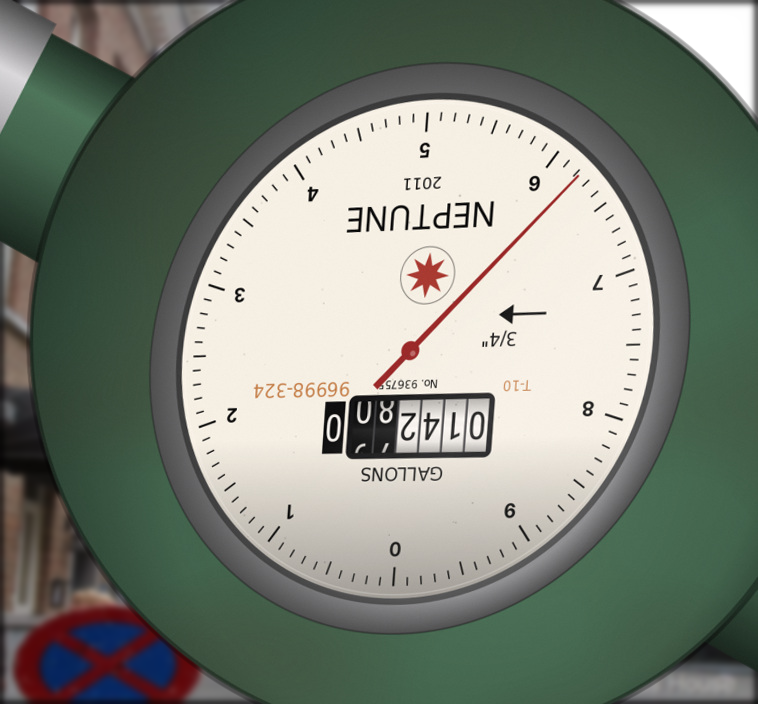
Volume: value=142796.2 unit=gal
